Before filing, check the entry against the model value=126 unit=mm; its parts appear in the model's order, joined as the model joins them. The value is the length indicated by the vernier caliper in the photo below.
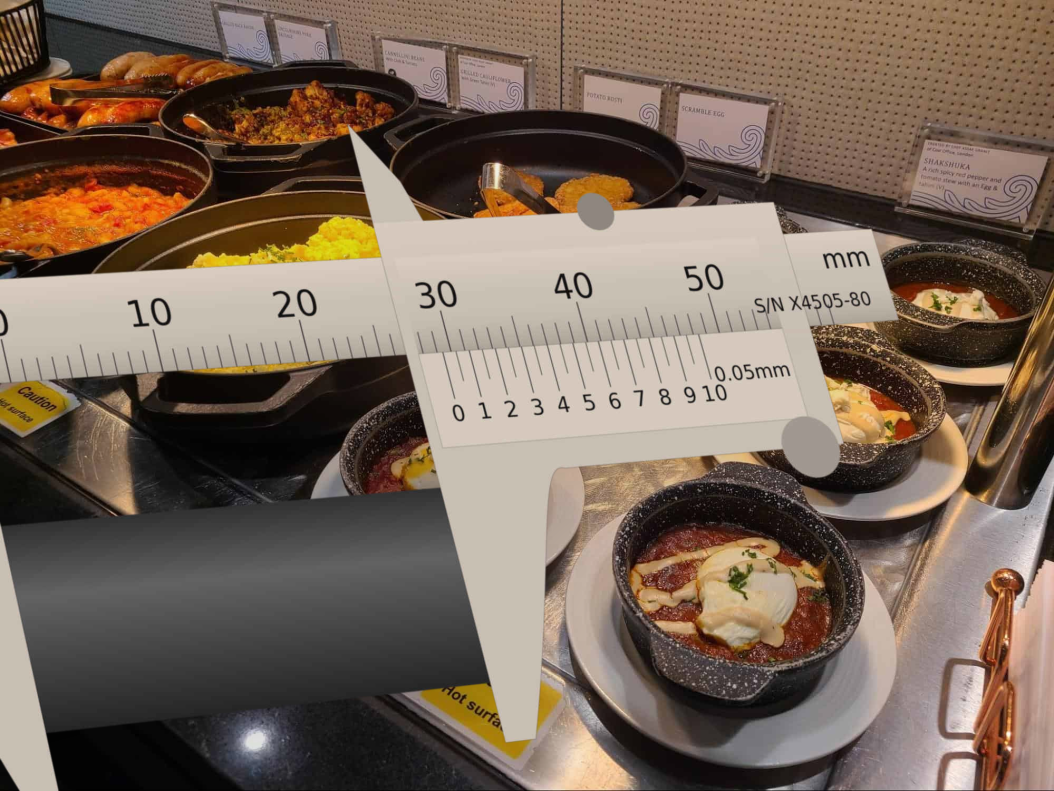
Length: value=29.4 unit=mm
